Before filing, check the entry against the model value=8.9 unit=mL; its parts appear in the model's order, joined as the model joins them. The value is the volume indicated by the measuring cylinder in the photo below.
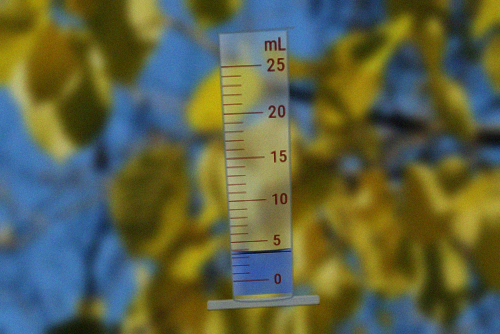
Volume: value=3.5 unit=mL
